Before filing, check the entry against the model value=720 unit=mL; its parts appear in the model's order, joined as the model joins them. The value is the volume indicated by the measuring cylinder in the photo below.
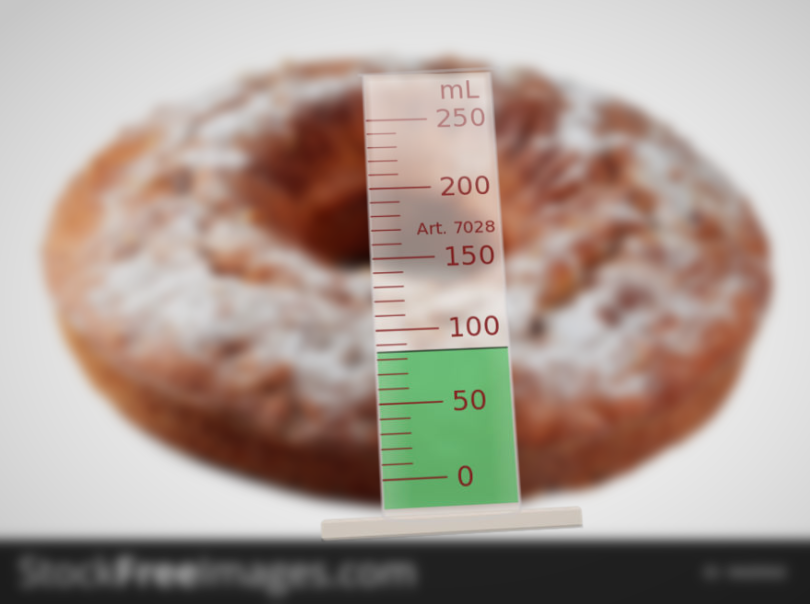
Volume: value=85 unit=mL
